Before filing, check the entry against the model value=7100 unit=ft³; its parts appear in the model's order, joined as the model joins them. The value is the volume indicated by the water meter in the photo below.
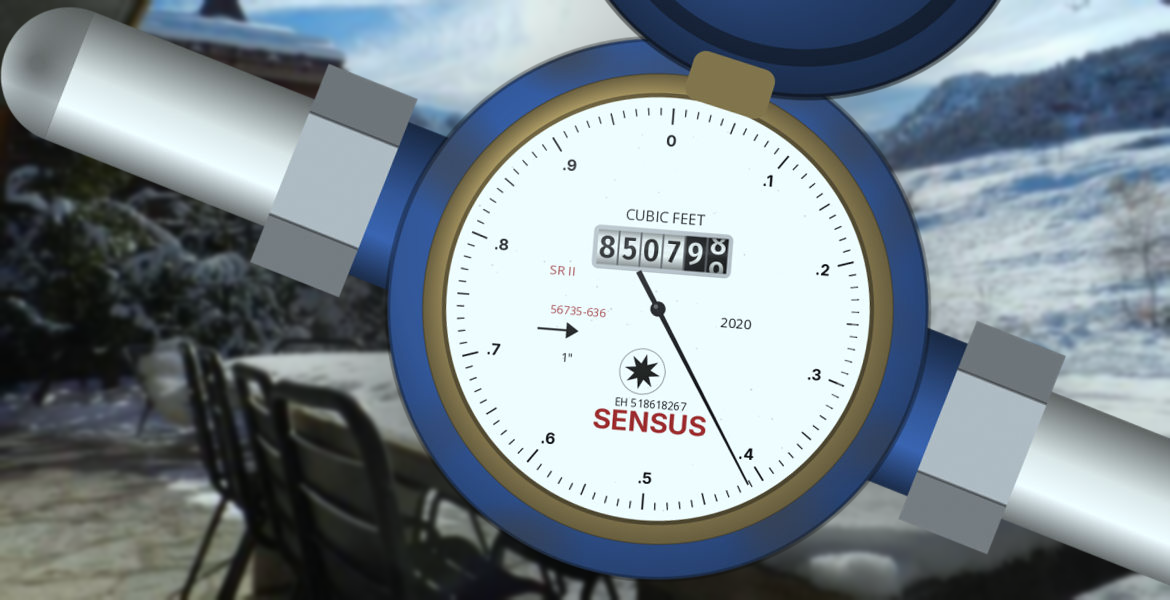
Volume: value=850798.41 unit=ft³
